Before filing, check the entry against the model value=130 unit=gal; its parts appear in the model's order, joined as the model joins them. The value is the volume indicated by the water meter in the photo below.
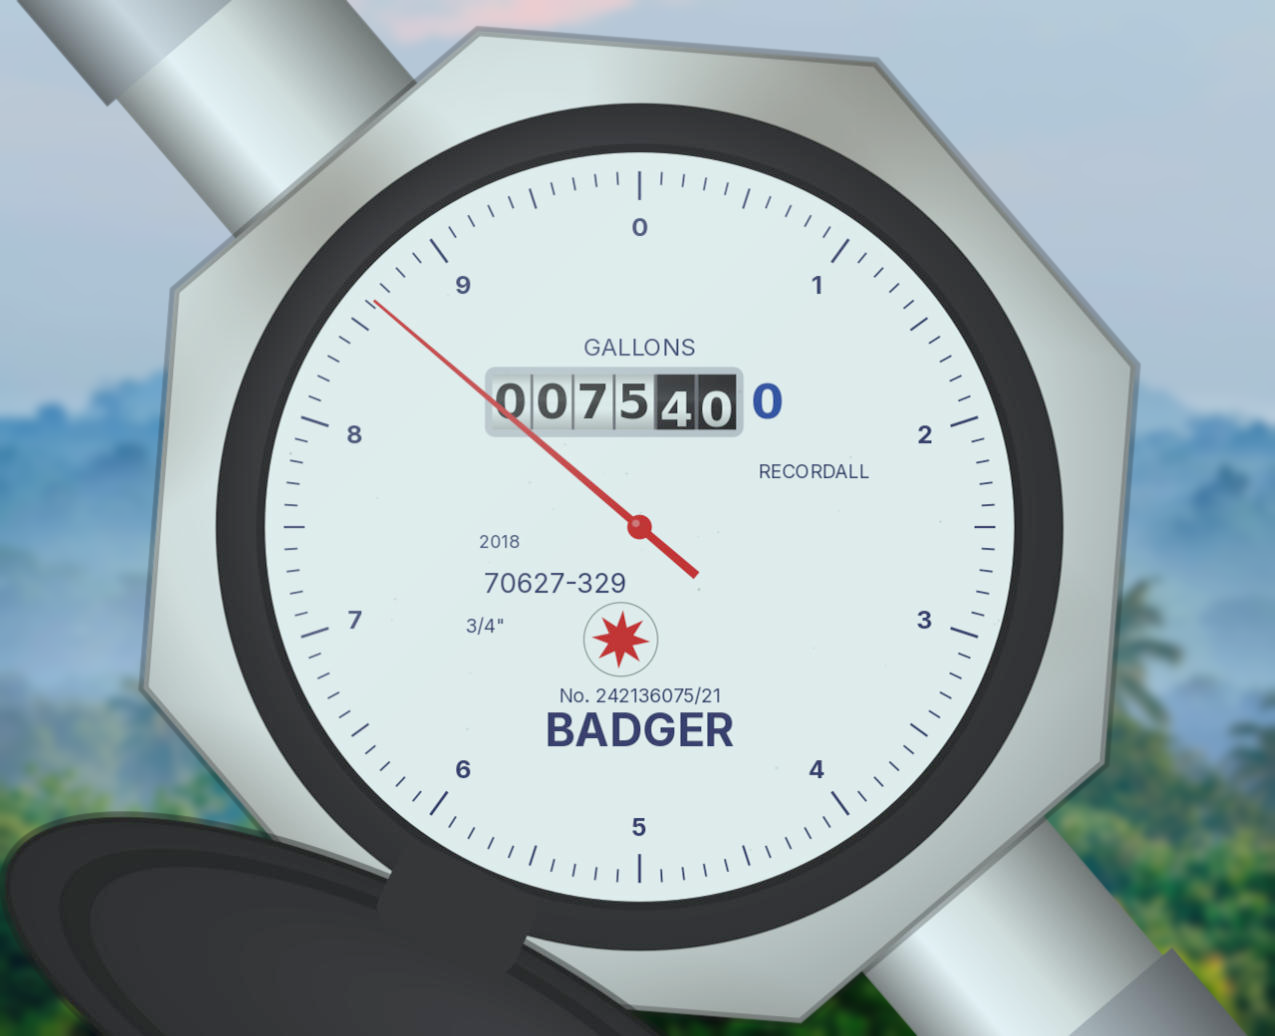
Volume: value=75398.6 unit=gal
